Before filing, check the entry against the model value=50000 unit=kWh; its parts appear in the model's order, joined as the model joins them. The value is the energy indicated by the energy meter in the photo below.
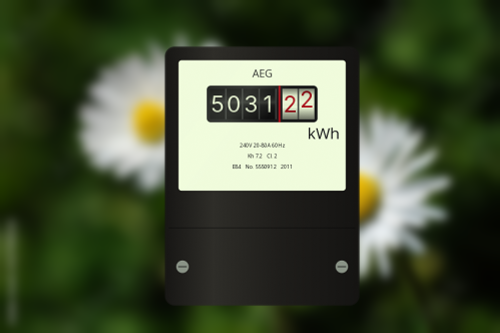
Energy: value=5031.22 unit=kWh
